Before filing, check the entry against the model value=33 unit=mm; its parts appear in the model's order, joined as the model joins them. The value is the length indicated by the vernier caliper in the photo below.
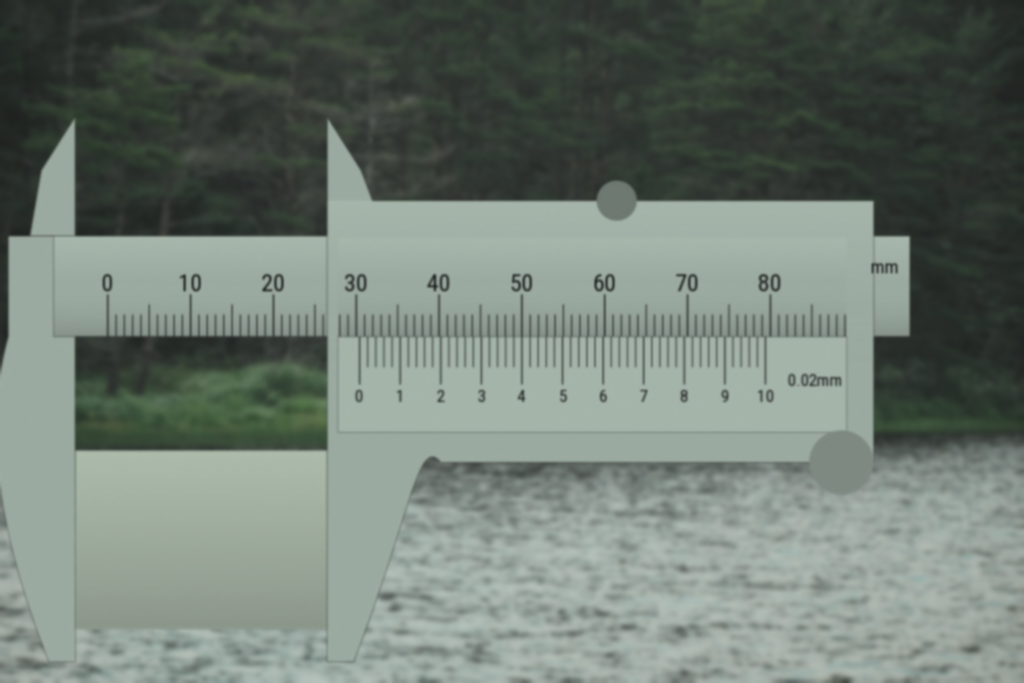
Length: value=30.4 unit=mm
